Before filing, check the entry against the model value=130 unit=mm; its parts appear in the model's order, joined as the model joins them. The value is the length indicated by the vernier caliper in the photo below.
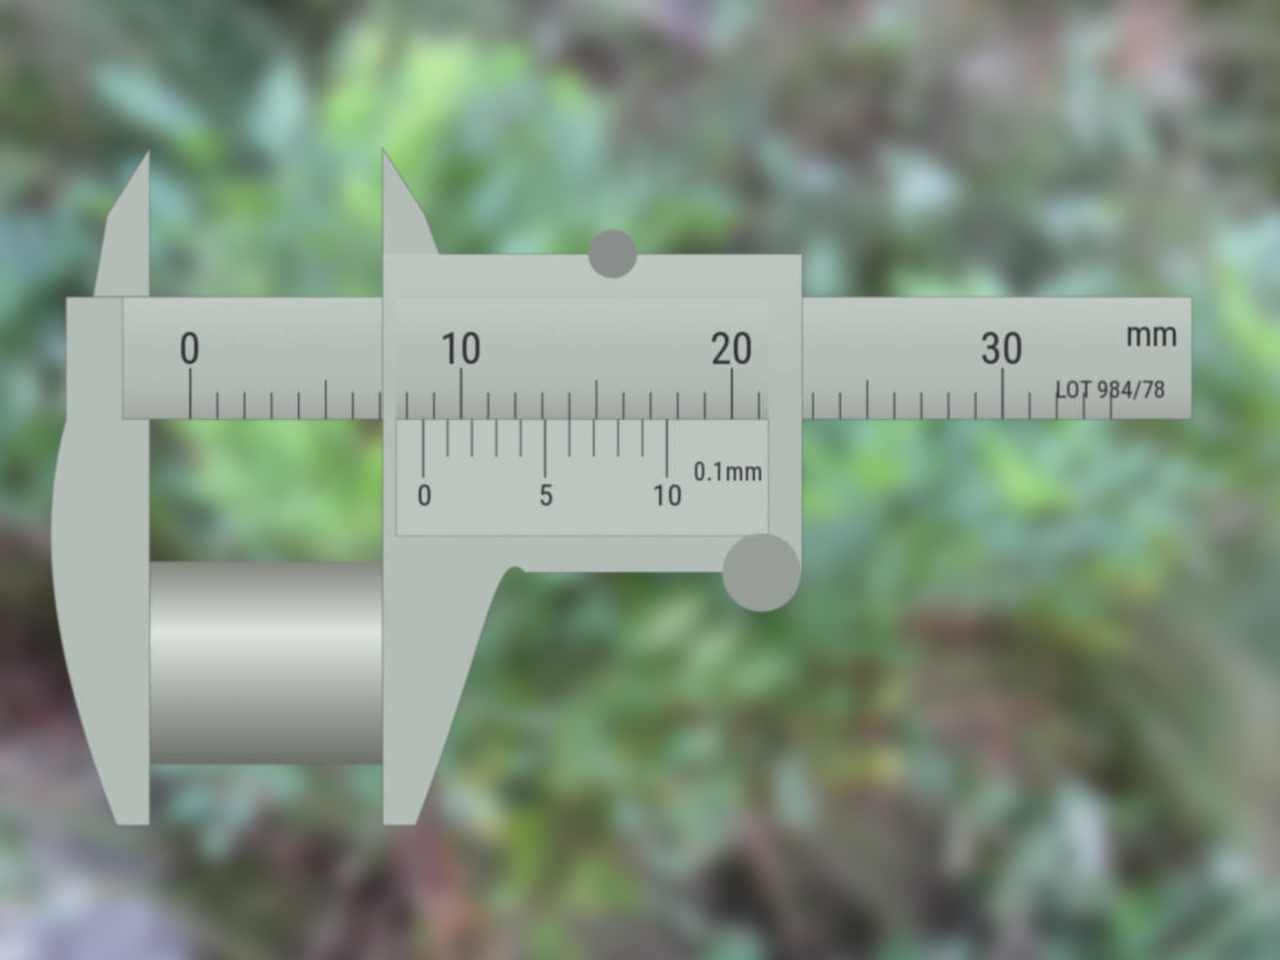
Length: value=8.6 unit=mm
